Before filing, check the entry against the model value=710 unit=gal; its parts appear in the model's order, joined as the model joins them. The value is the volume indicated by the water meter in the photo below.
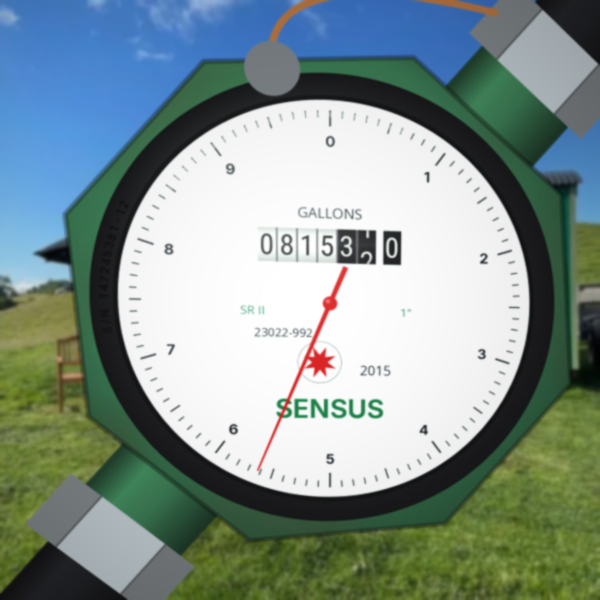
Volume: value=815315.6 unit=gal
